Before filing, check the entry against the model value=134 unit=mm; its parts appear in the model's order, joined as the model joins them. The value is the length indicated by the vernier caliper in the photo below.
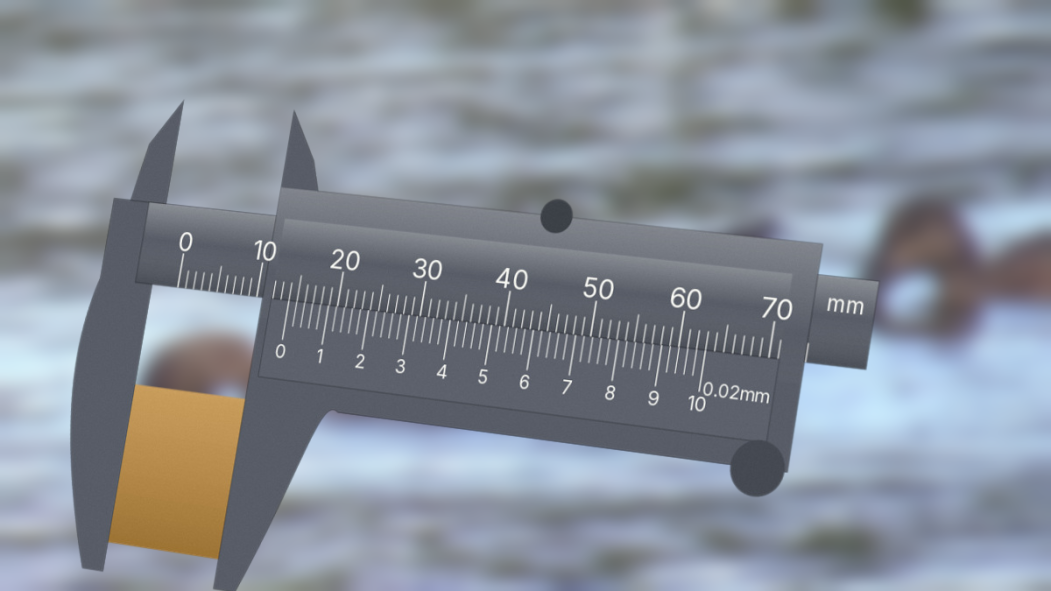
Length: value=14.0 unit=mm
